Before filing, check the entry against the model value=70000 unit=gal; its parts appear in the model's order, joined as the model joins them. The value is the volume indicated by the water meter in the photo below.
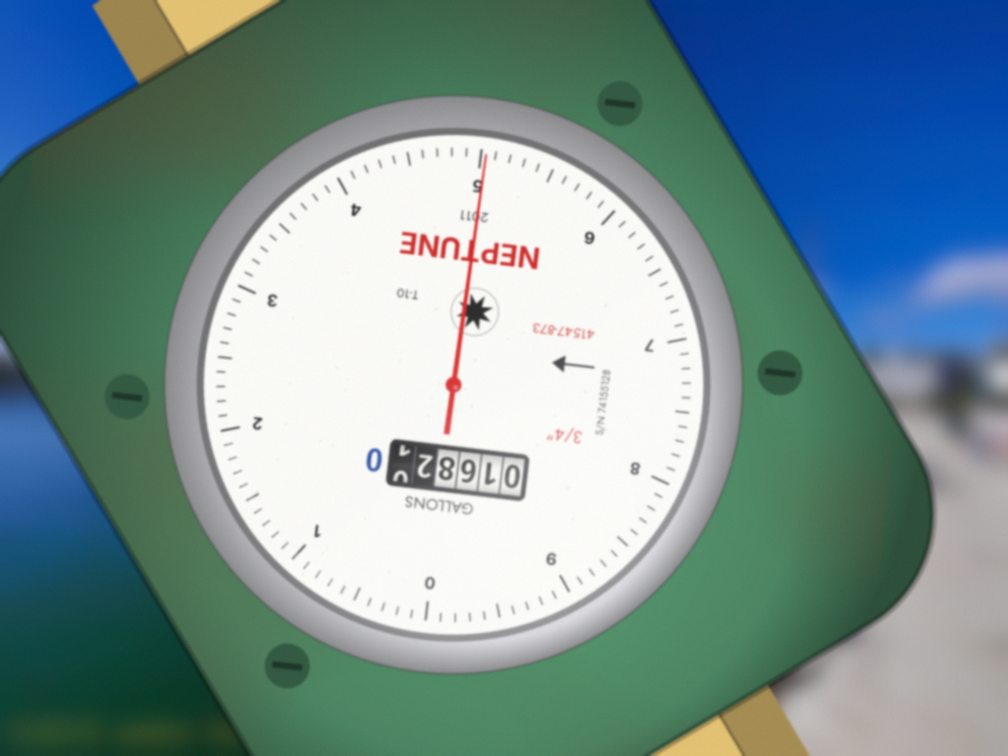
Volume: value=168205.0 unit=gal
